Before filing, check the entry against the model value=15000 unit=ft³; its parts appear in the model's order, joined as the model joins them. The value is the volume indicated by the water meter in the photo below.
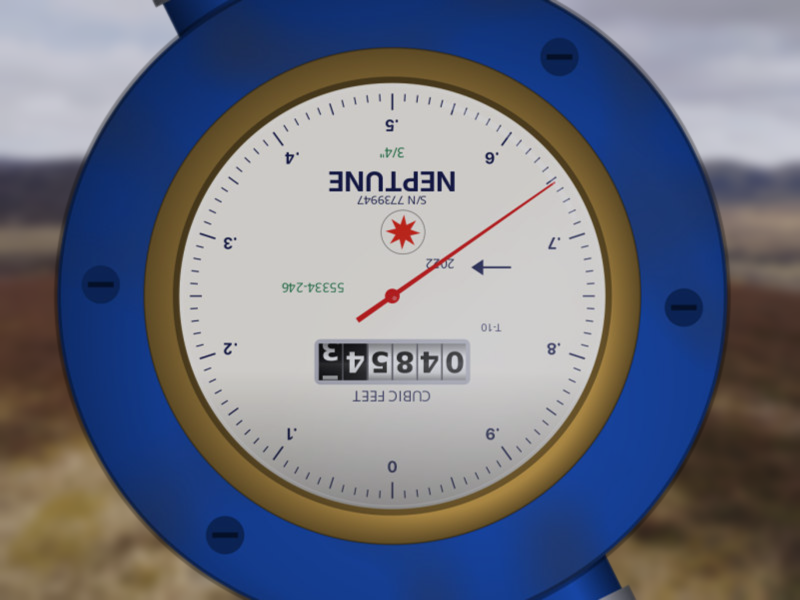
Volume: value=48542.65 unit=ft³
